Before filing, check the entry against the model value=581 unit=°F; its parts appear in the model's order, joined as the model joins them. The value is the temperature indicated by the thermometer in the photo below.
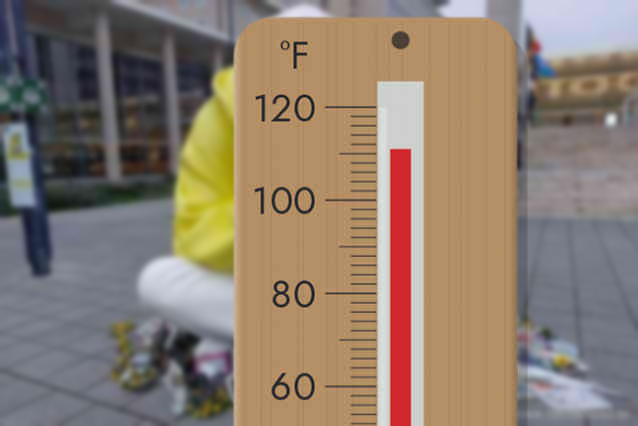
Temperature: value=111 unit=°F
